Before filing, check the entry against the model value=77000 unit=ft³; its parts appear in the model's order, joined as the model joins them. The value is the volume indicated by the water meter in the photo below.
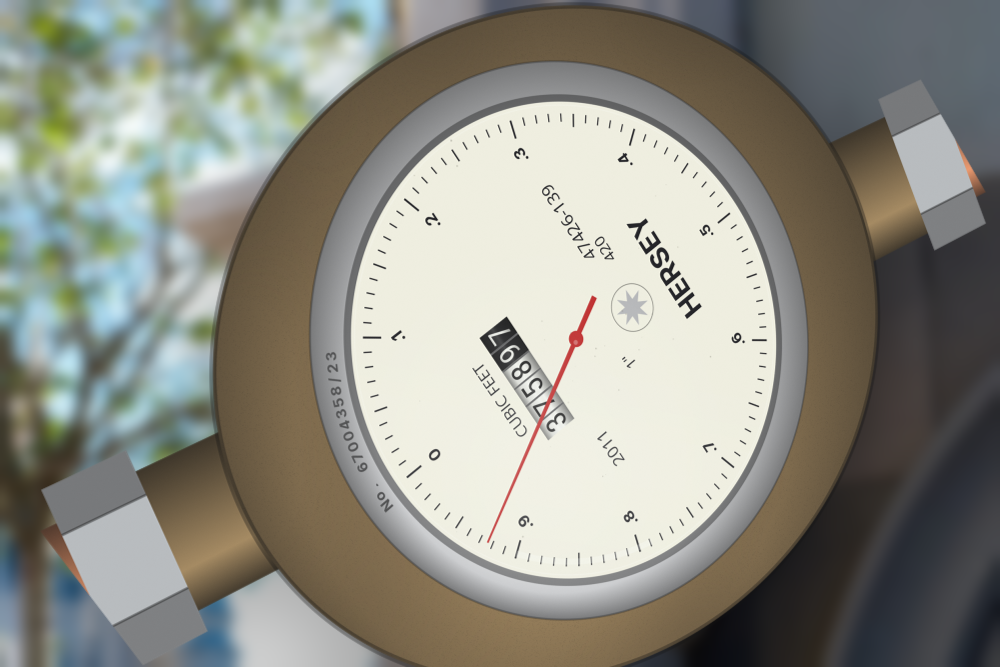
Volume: value=375896.92 unit=ft³
